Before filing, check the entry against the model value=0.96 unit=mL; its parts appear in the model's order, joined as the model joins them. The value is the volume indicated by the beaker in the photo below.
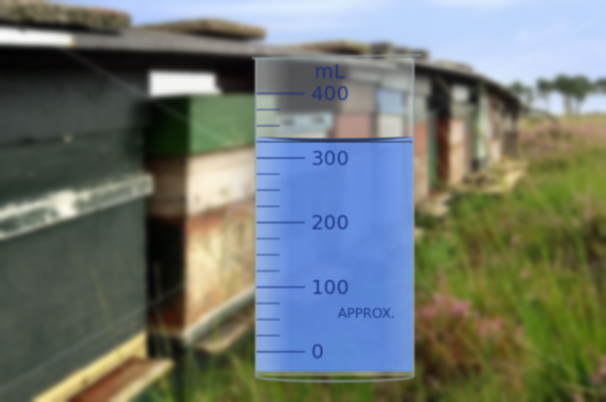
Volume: value=325 unit=mL
